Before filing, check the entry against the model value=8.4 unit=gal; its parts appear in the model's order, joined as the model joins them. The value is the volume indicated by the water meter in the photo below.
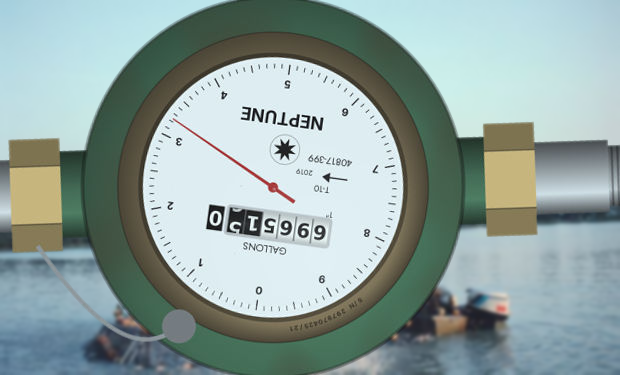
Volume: value=6965153.2 unit=gal
